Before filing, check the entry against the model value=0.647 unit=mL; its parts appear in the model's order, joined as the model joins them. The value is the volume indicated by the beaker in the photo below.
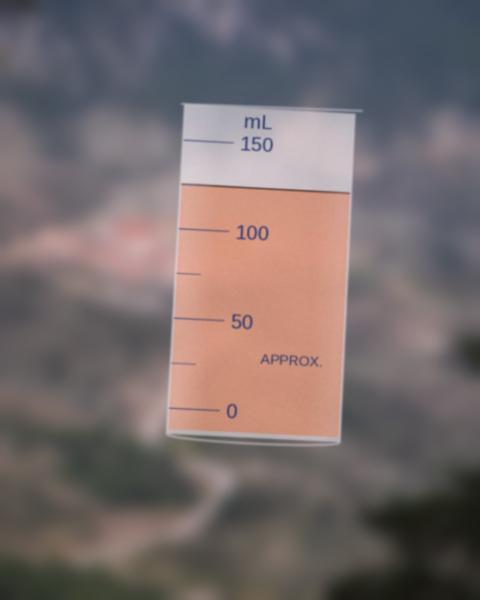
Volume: value=125 unit=mL
